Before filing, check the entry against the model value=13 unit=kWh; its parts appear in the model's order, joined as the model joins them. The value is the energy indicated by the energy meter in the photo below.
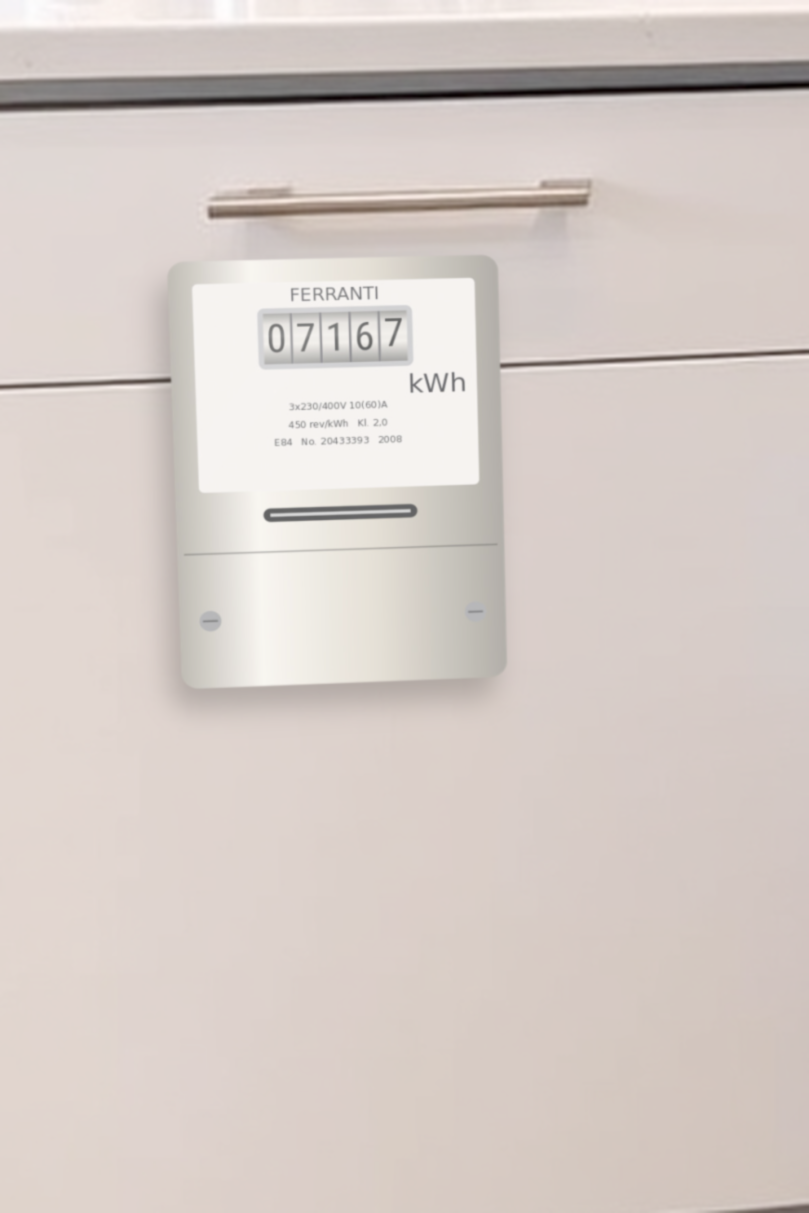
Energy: value=7167 unit=kWh
